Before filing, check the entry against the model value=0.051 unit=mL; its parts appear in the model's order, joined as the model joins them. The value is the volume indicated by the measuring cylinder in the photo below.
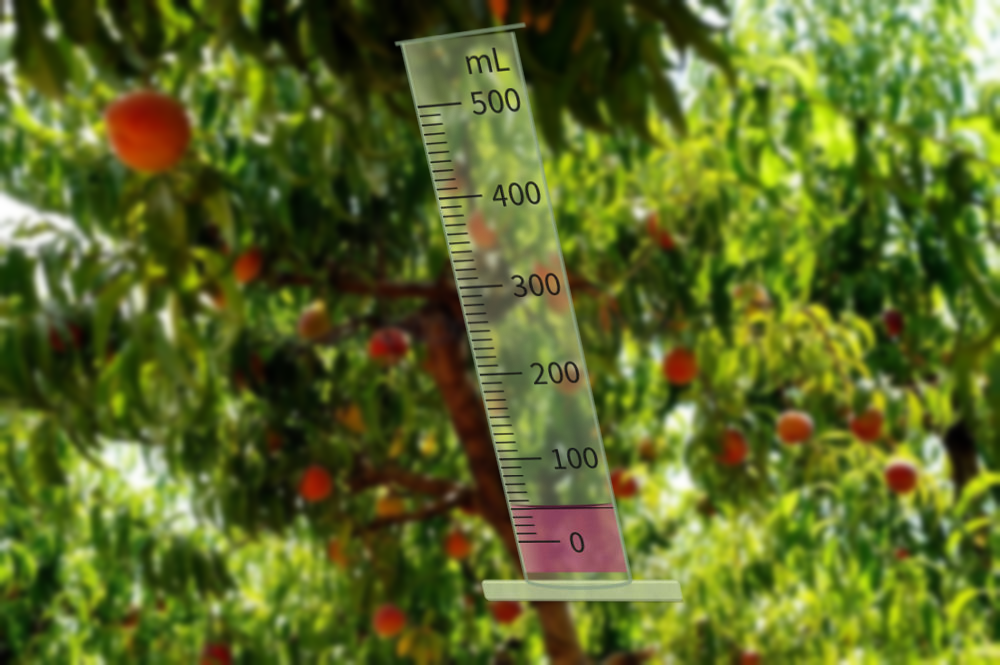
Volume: value=40 unit=mL
